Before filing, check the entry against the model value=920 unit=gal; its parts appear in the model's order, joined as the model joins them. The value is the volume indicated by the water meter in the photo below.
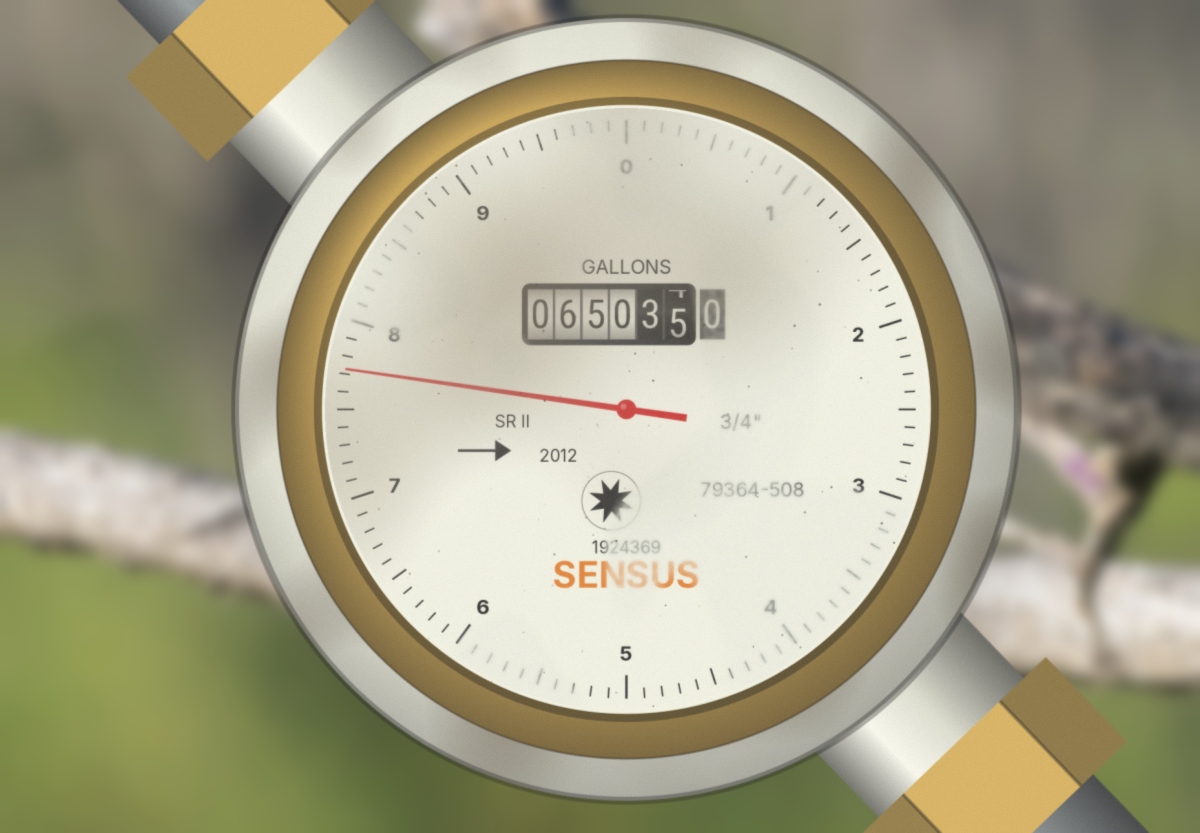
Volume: value=650347.7 unit=gal
